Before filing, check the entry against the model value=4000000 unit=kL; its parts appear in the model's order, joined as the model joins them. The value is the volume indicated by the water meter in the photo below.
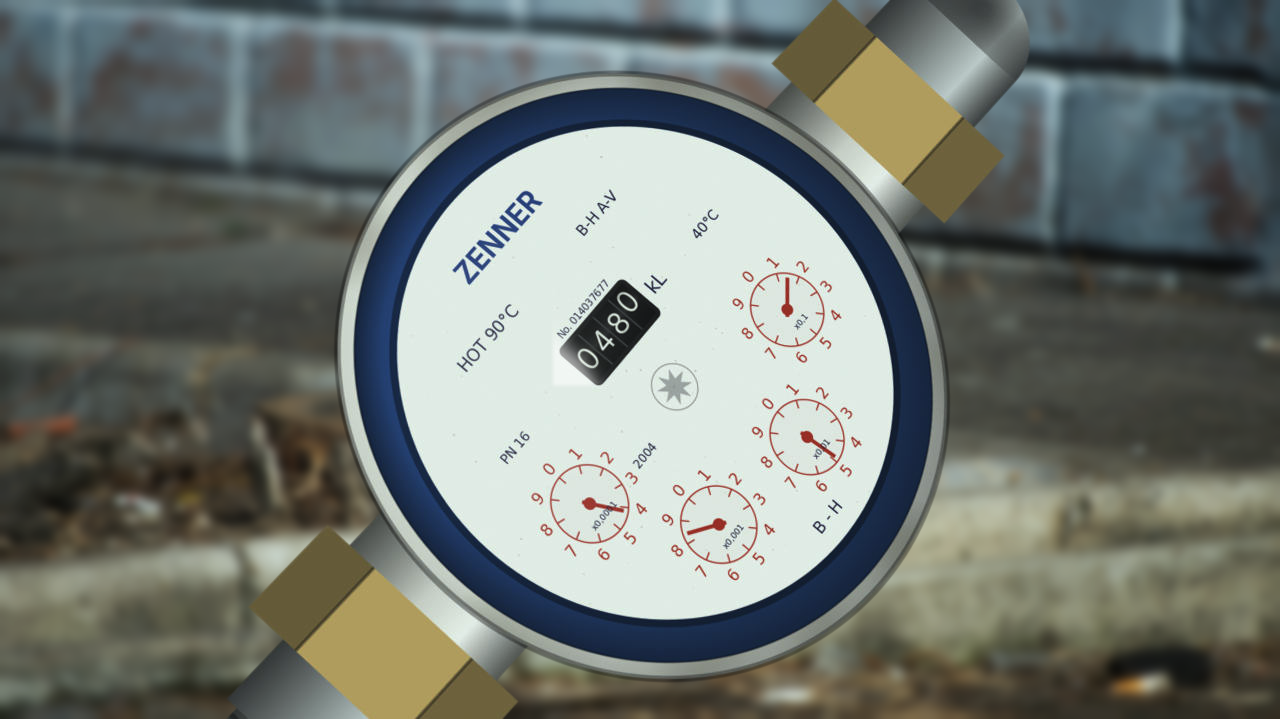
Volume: value=480.1484 unit=kL
